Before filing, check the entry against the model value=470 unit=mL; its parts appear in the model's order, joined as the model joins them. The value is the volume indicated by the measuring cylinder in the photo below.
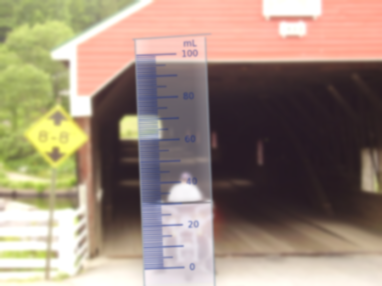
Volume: value=30 unit=mL
